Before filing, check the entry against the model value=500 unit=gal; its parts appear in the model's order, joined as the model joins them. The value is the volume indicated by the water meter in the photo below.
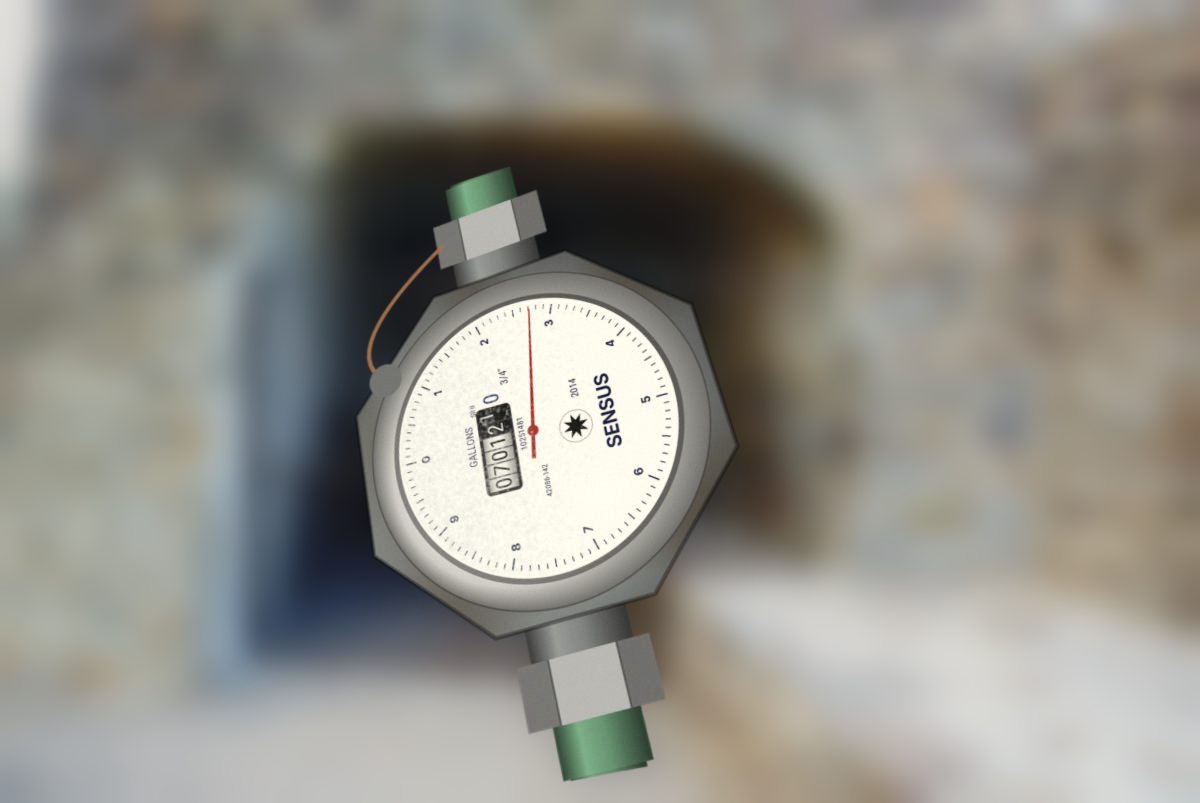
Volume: value=701212.7 unit=gal
